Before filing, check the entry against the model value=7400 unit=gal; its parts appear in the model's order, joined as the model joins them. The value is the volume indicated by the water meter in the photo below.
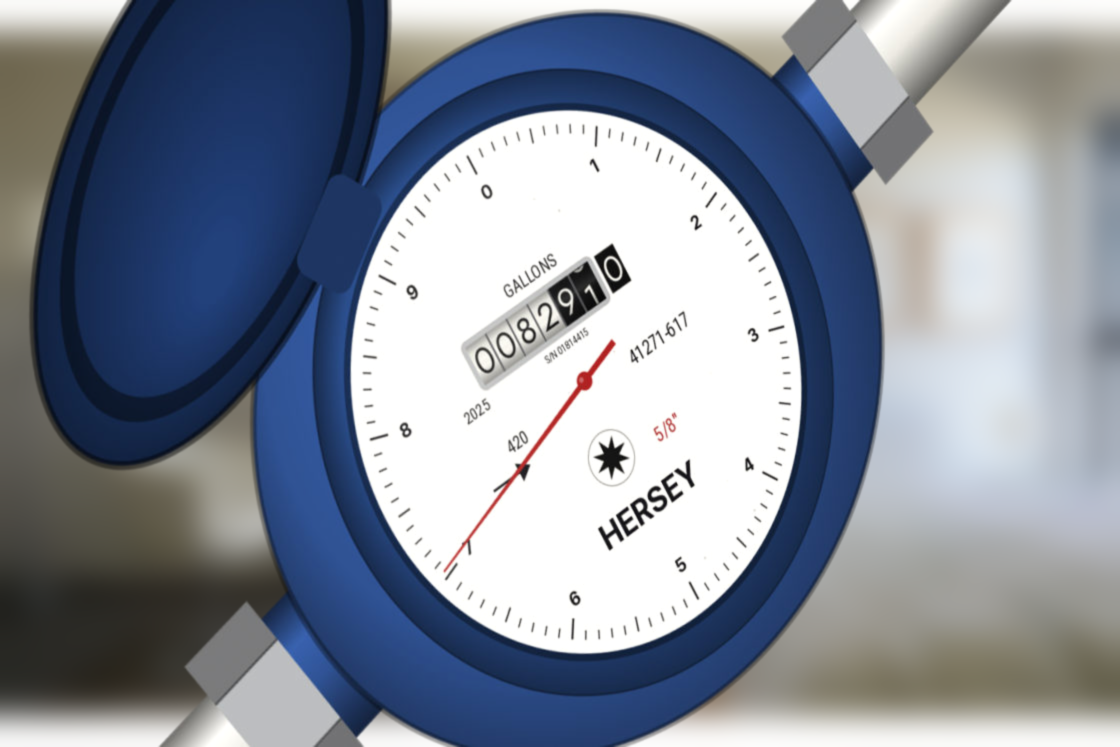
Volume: value=82907.0 unit=gal
